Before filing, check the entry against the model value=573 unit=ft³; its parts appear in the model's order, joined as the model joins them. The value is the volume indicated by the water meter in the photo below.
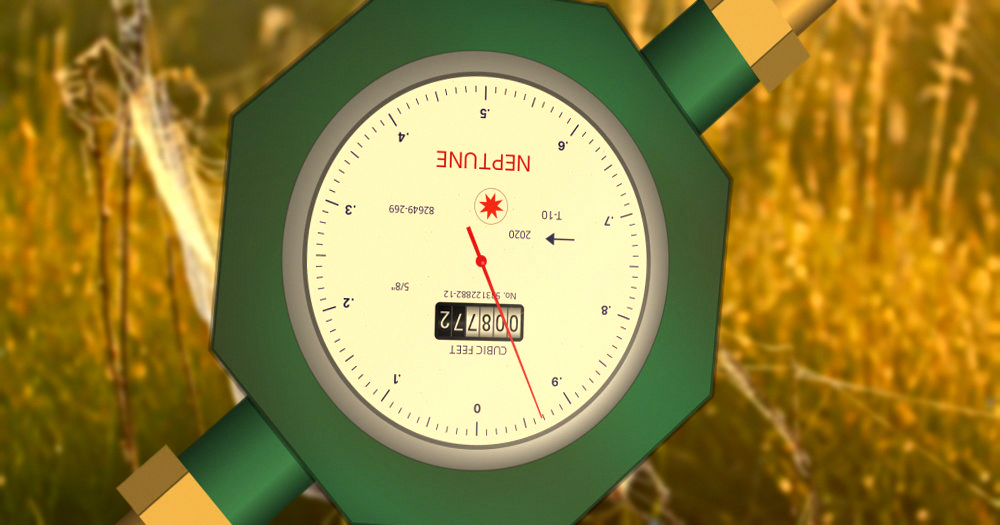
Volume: value=8771.93 unit=ft³
